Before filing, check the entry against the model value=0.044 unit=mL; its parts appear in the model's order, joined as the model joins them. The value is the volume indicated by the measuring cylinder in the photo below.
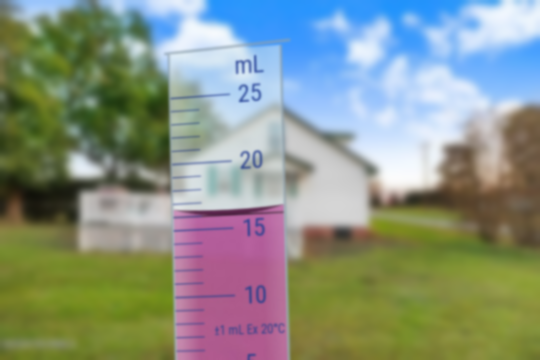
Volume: value=16 unit=mL
